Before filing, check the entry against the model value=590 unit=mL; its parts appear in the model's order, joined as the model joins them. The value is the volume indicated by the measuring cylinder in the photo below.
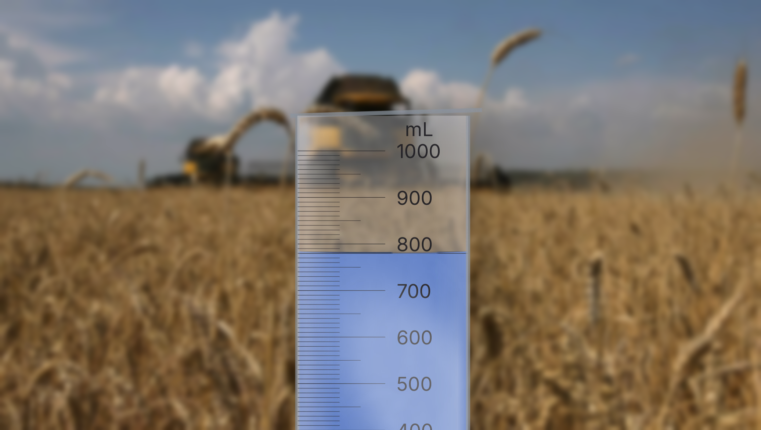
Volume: value=780 unit=mL
